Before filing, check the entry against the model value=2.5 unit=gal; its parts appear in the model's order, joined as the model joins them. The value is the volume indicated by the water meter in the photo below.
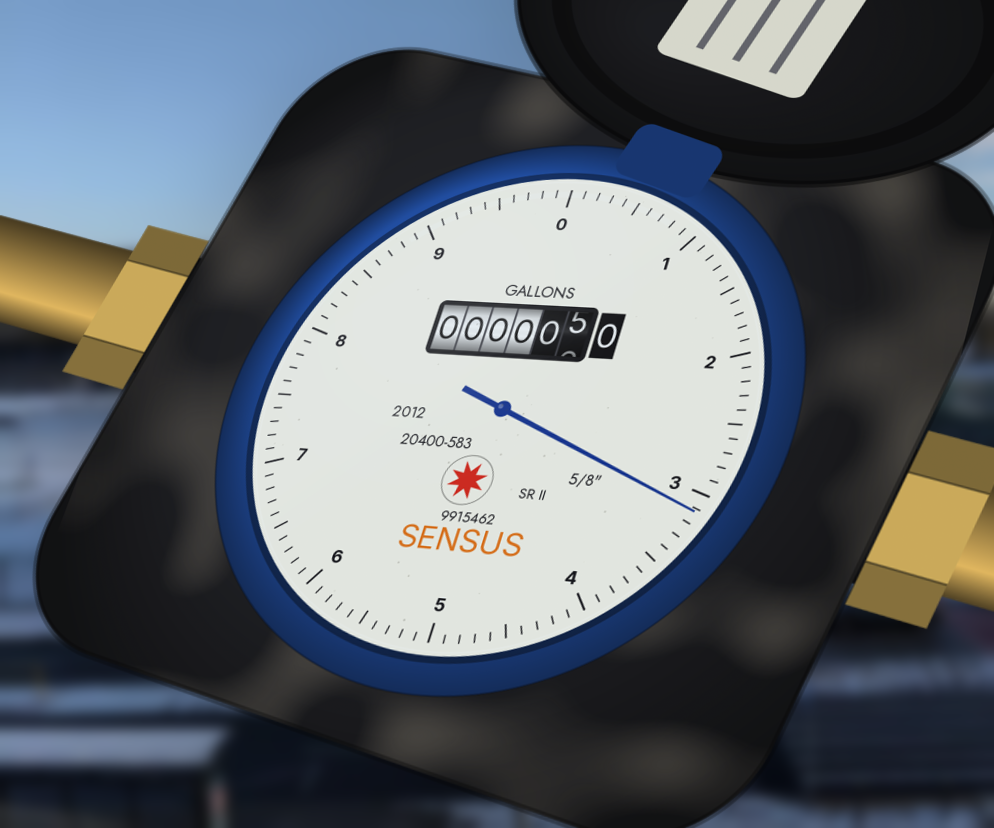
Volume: value=53.1 unit=gal
